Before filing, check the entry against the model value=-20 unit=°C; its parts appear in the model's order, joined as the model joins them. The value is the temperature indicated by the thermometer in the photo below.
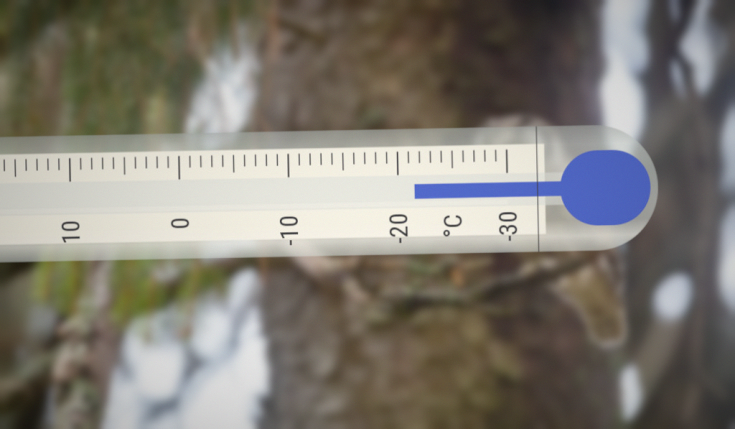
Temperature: value=-21.5 unit=°C
